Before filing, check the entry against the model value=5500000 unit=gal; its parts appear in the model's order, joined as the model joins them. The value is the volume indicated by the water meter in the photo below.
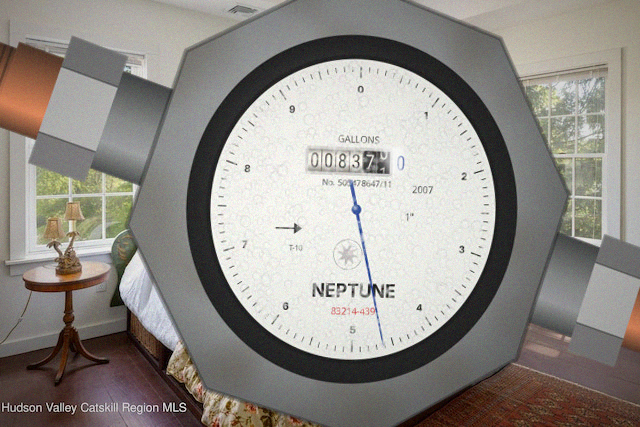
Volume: value=83704.6 unit=gal
